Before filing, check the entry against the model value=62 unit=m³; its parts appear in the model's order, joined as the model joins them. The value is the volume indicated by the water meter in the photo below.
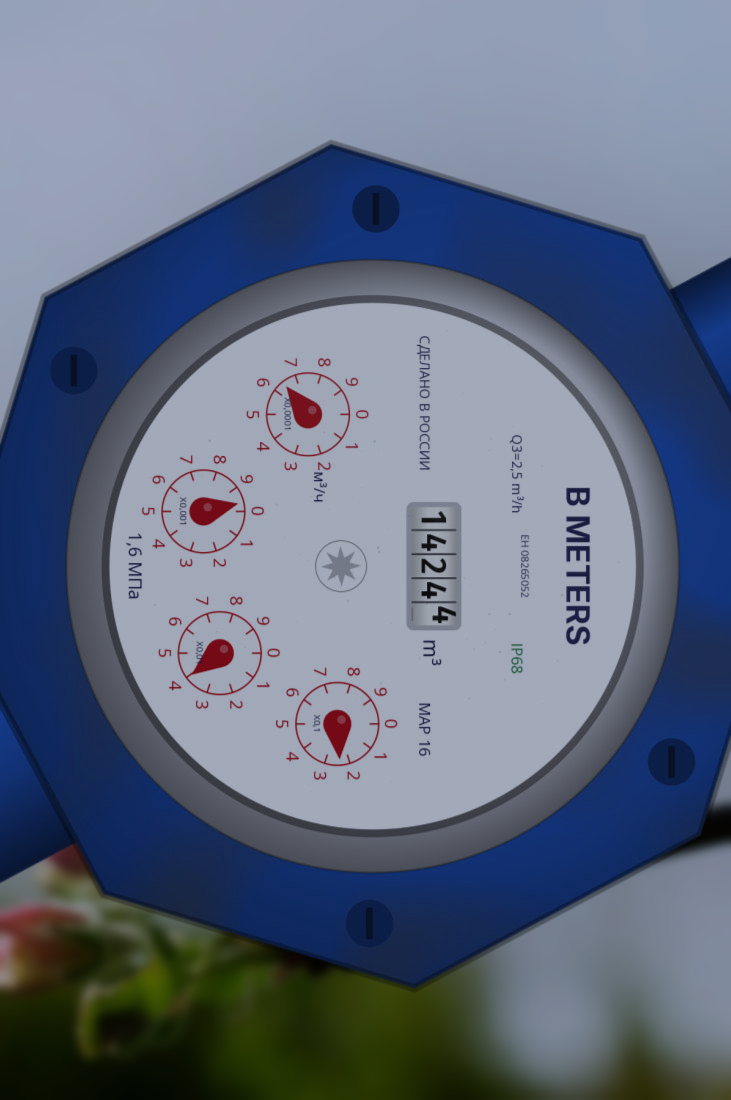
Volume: value=14244.2396 unit=m³
